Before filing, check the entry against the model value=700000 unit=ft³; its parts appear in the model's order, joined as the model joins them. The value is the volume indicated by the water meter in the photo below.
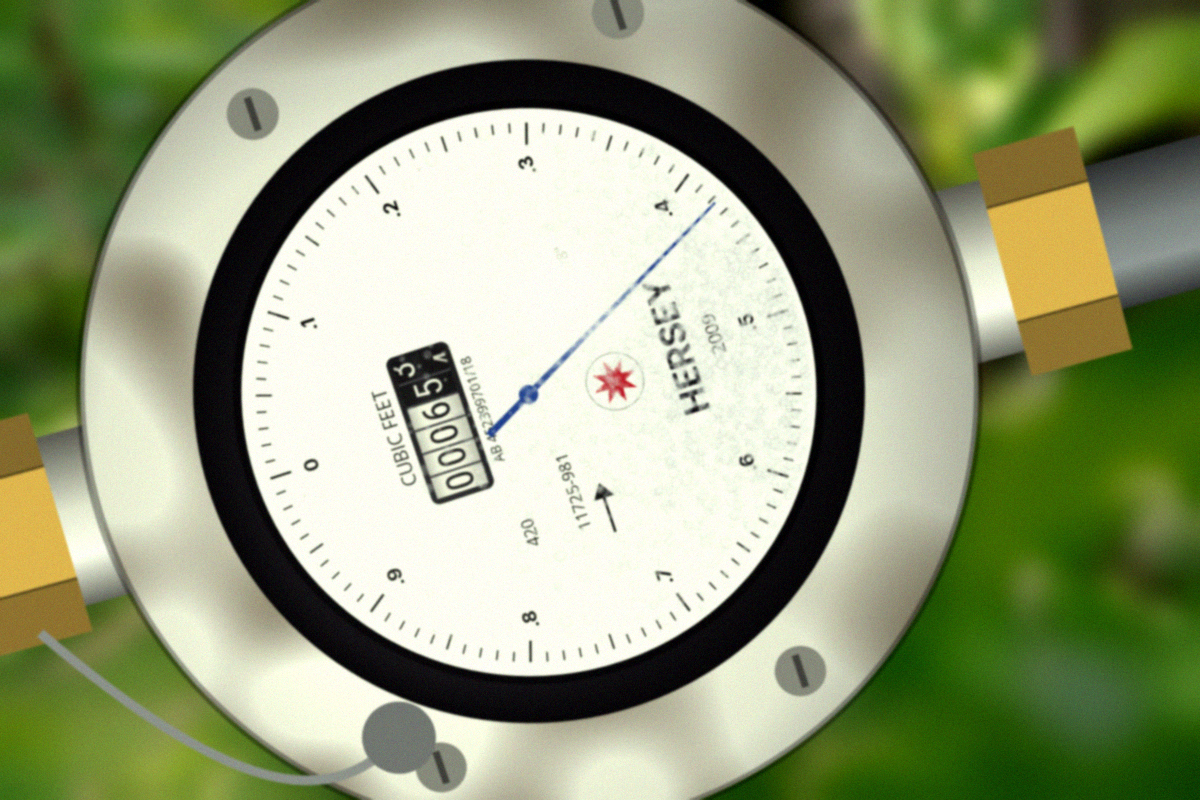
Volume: value=653.42 unit=ft³
